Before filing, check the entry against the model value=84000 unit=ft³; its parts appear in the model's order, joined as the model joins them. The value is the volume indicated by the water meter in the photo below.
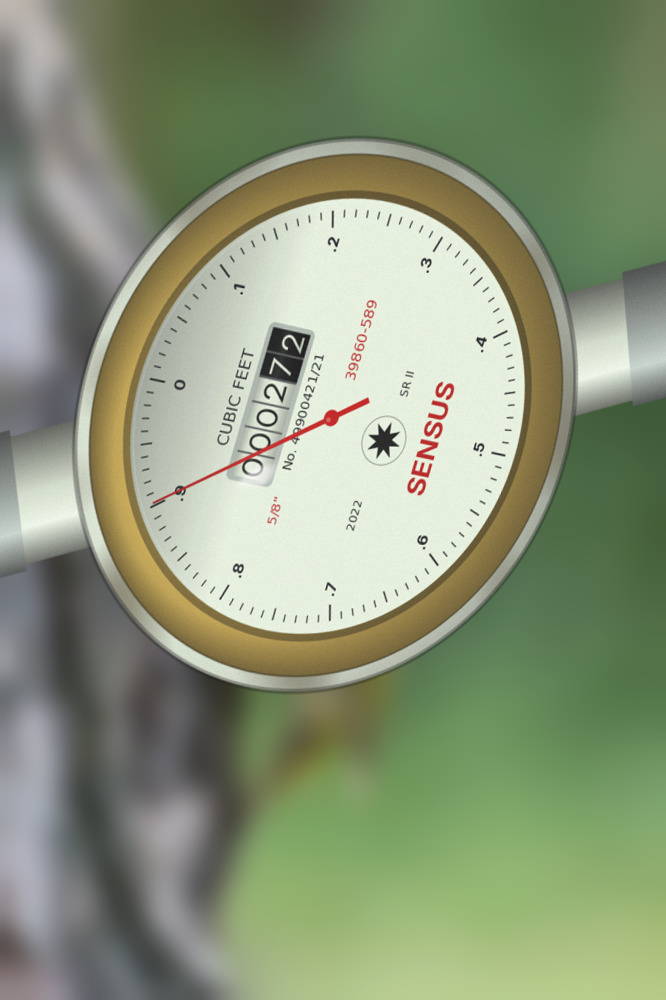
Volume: value=271.90 unit=ft³
